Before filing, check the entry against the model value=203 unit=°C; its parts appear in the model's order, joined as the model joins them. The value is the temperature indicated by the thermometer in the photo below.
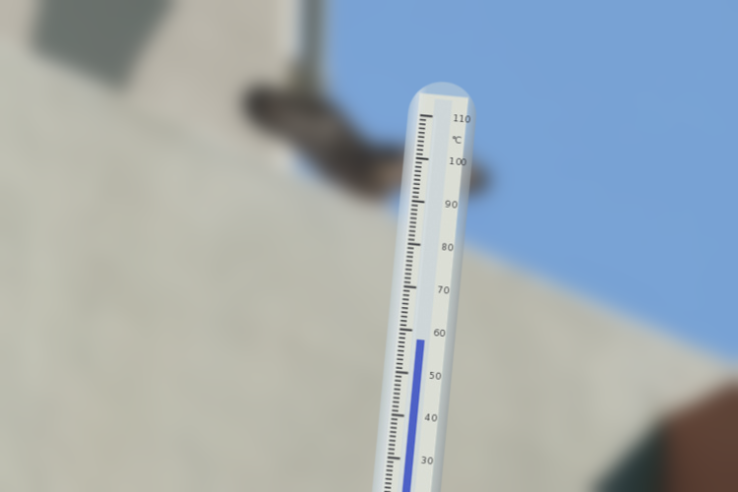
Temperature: value=58 unit=°C
